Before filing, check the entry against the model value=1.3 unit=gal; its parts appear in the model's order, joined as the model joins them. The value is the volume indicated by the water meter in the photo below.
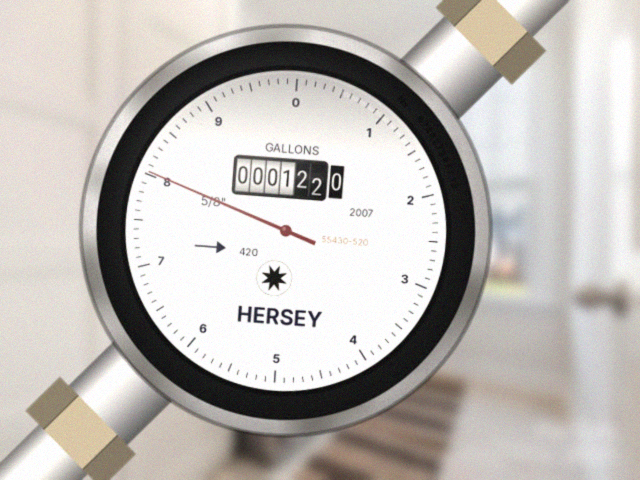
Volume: value=1218.0 unit=gal
